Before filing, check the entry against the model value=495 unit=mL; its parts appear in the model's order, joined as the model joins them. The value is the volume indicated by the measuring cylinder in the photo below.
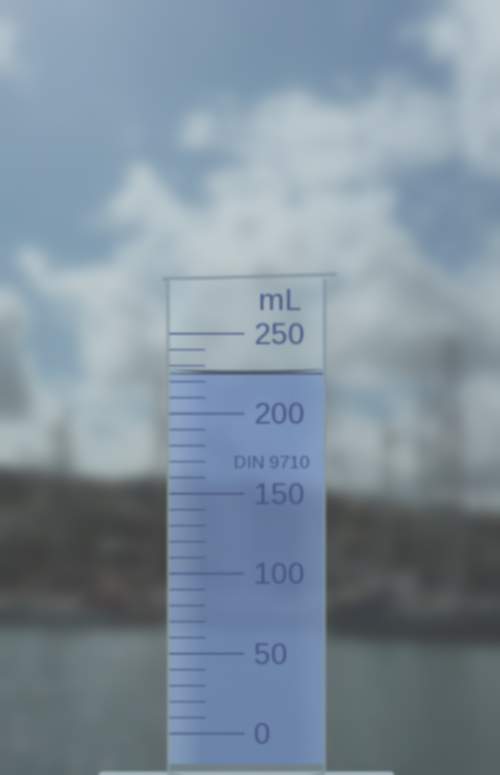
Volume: value=225 unit=mL
